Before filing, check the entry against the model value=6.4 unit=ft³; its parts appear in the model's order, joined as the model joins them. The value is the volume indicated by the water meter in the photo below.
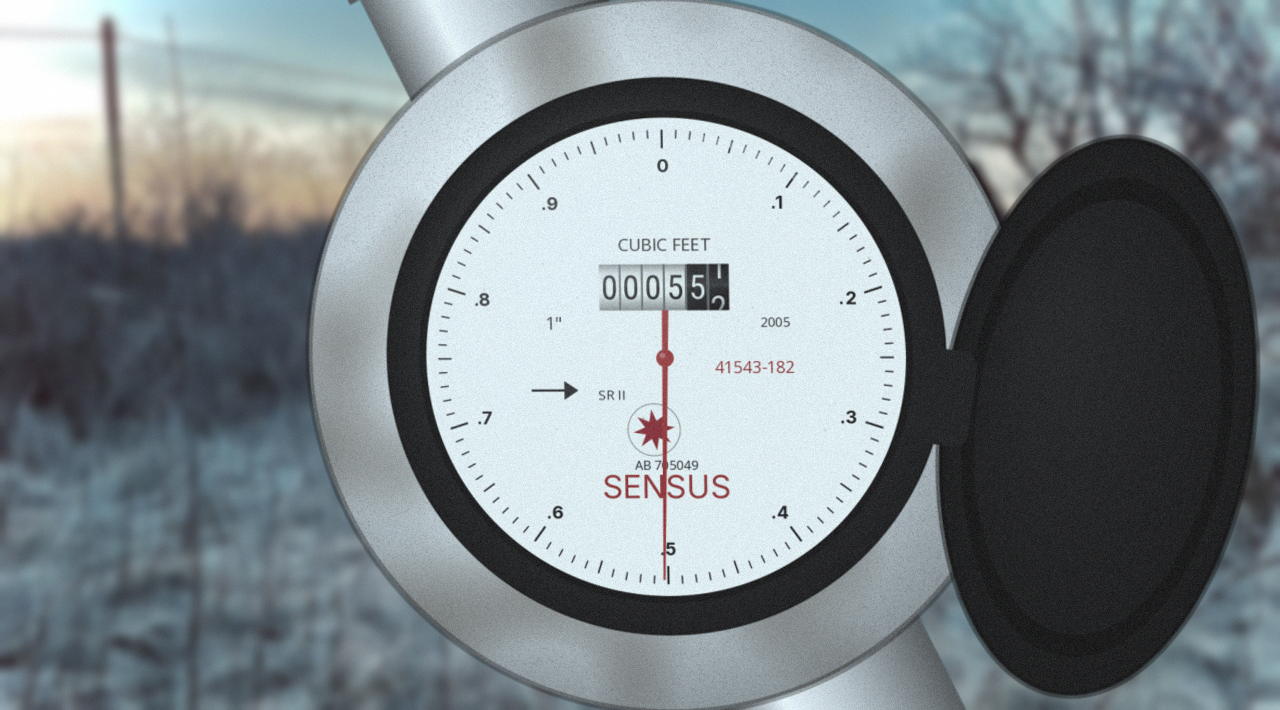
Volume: value=551.50 unit=ft³
